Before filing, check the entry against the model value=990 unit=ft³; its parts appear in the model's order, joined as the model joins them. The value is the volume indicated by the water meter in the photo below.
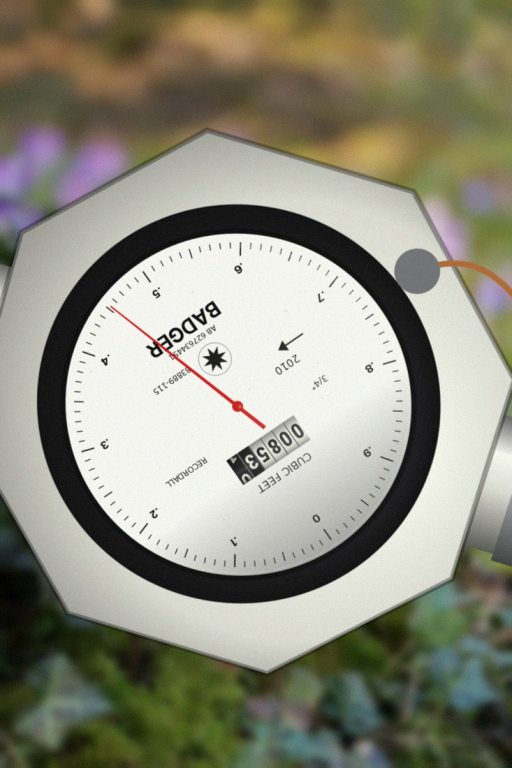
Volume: value=8530.45 unit=ft³
